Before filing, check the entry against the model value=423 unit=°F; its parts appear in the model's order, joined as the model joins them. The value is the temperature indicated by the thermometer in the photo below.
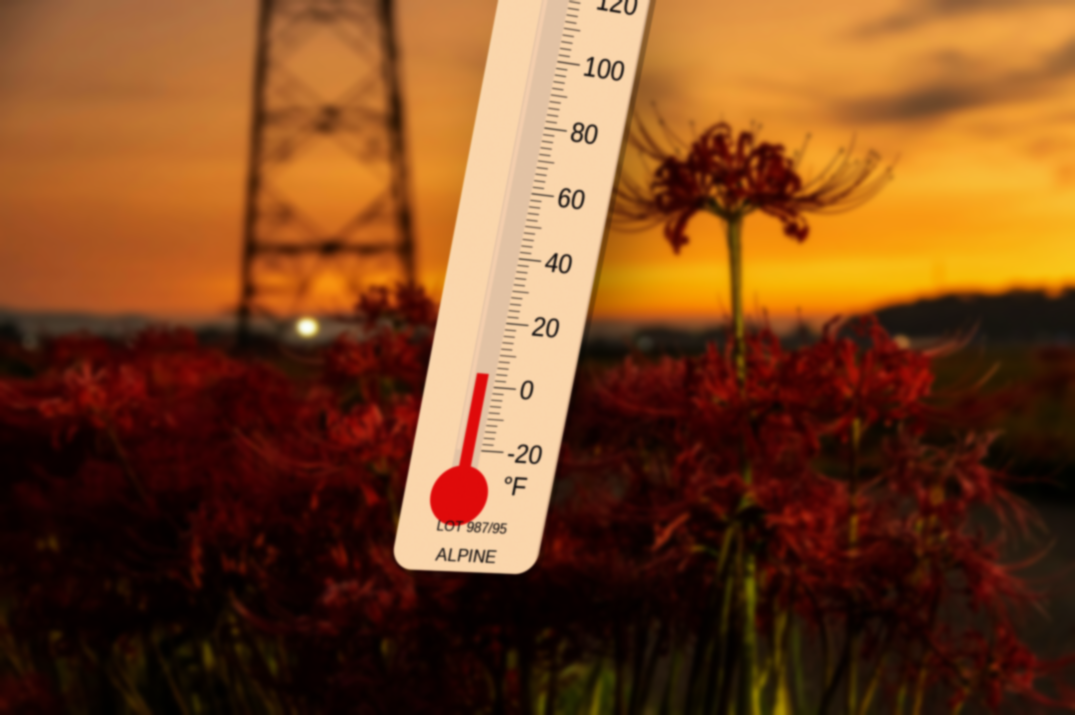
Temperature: value=4 unit=°F
